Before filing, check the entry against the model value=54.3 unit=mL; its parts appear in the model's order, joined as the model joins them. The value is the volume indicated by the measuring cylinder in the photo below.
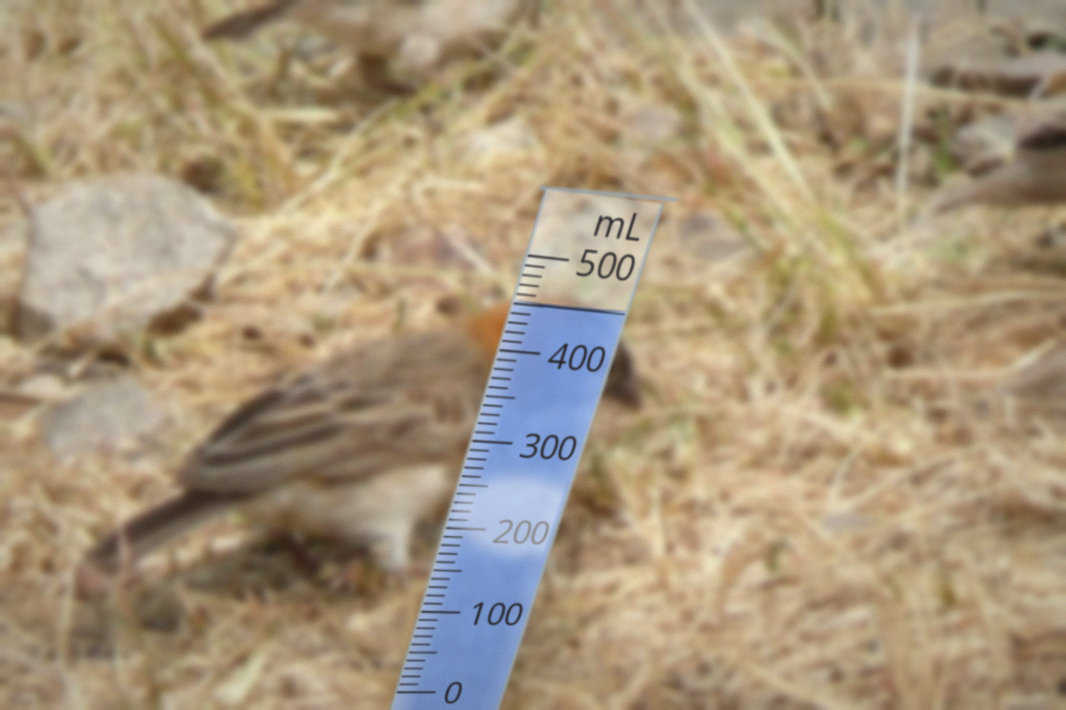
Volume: value=450 unit=mL
